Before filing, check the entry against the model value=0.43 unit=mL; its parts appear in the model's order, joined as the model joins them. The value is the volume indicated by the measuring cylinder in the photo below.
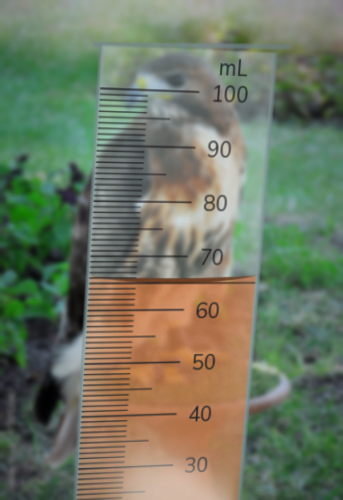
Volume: value=65 unit=mL
